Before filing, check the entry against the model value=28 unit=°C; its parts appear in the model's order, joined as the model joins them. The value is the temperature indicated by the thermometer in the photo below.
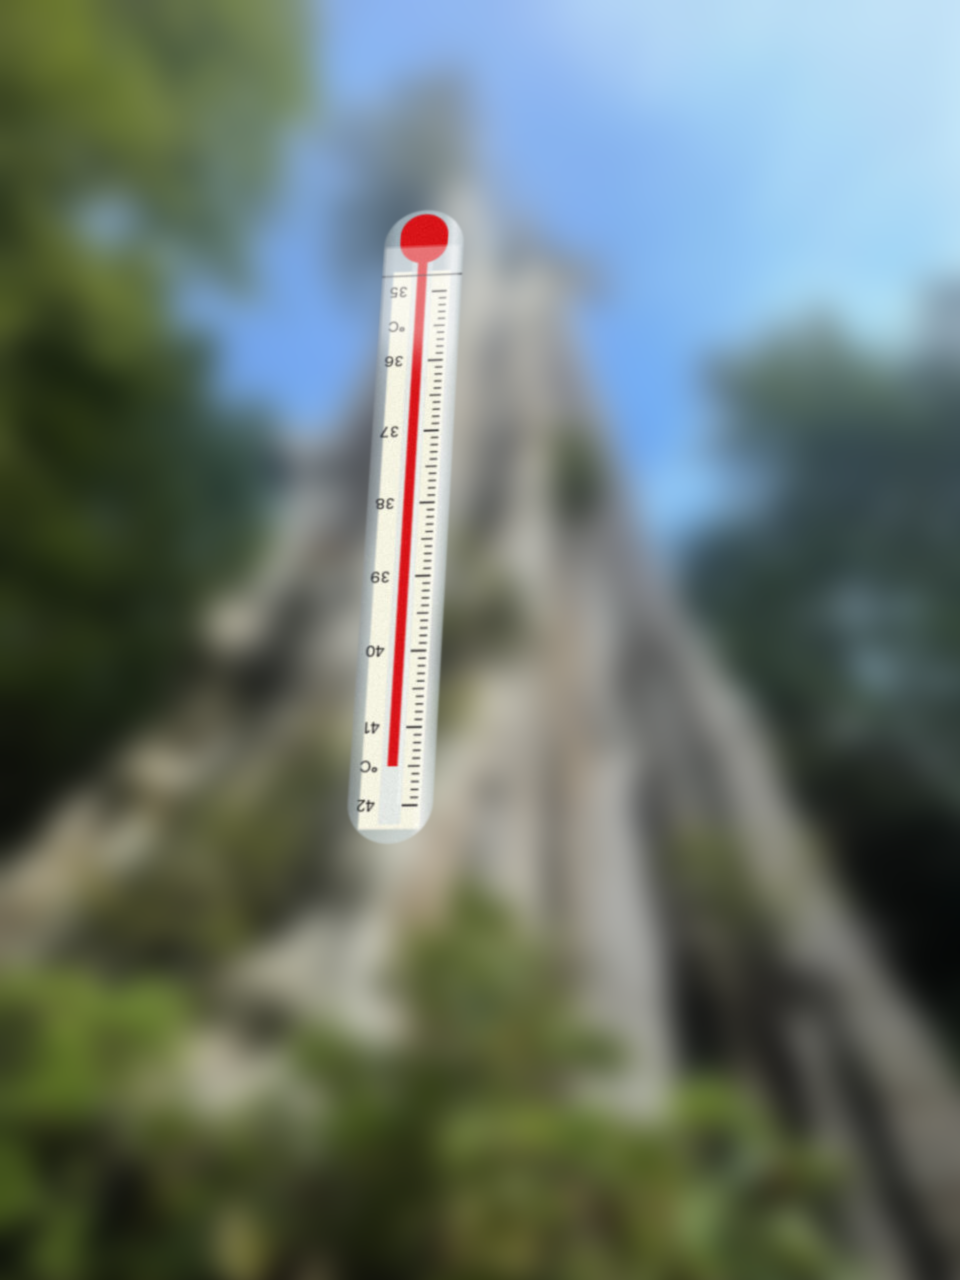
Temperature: value=41.5 unit=°C
